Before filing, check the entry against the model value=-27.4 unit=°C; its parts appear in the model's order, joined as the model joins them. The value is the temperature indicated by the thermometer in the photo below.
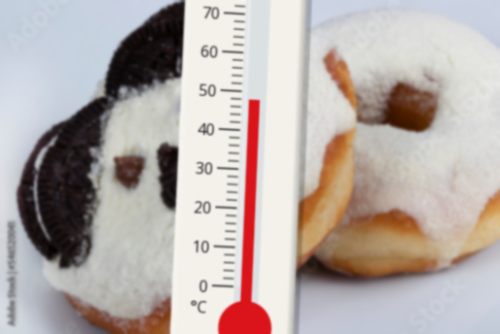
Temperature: value=48 unit=°C
